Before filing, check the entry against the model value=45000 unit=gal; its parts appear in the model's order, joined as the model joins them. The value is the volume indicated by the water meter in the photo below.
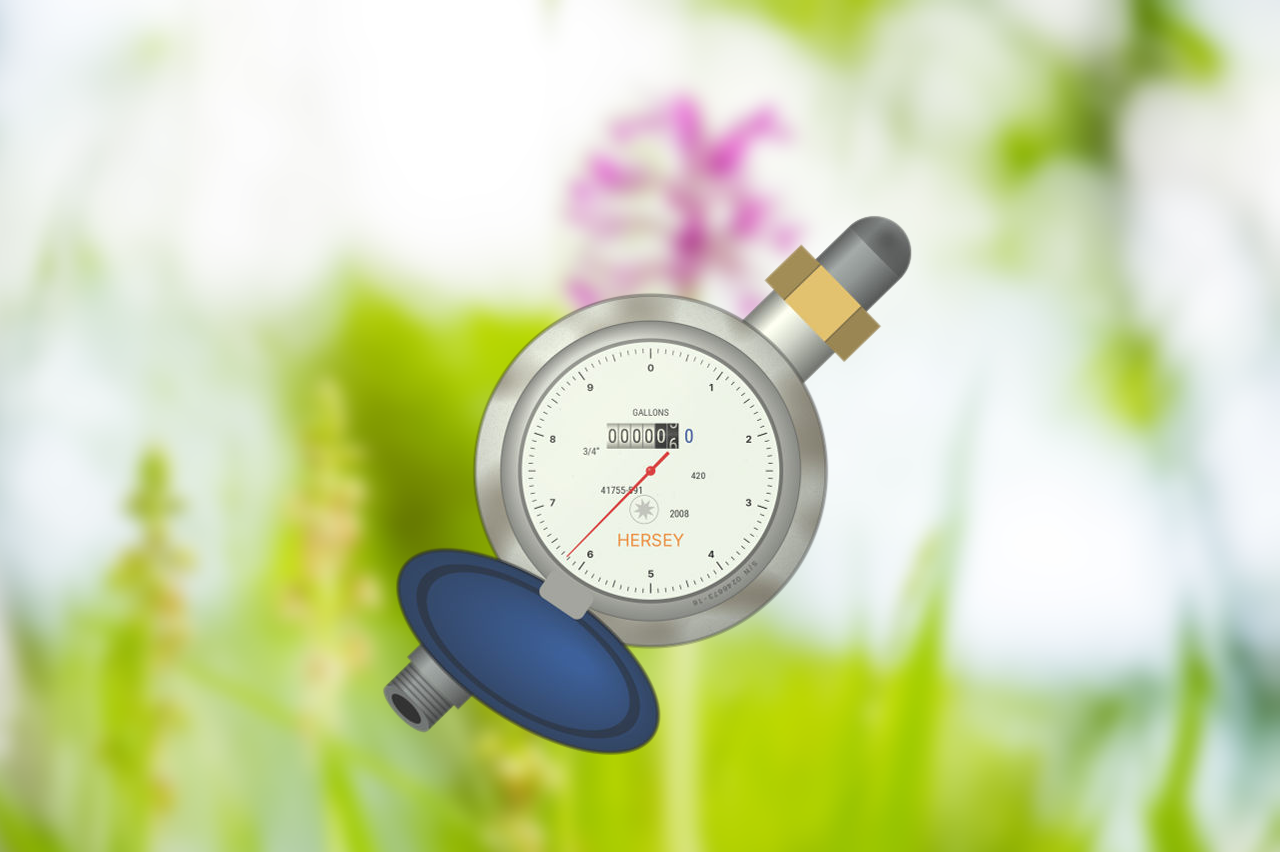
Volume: value=56.2 unit=gal
